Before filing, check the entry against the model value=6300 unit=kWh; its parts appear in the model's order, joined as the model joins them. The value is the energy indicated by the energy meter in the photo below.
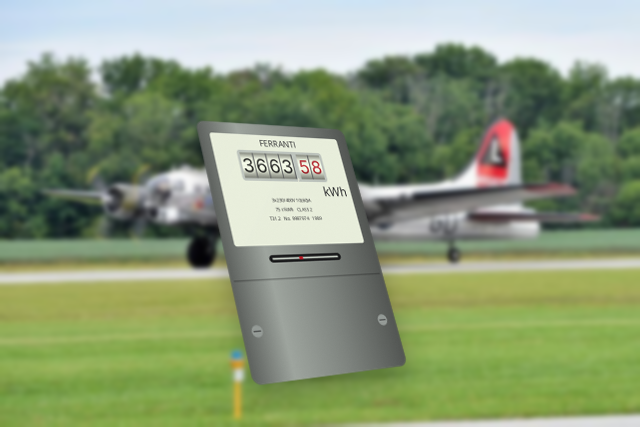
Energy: value=3663.58 unit=kWh
